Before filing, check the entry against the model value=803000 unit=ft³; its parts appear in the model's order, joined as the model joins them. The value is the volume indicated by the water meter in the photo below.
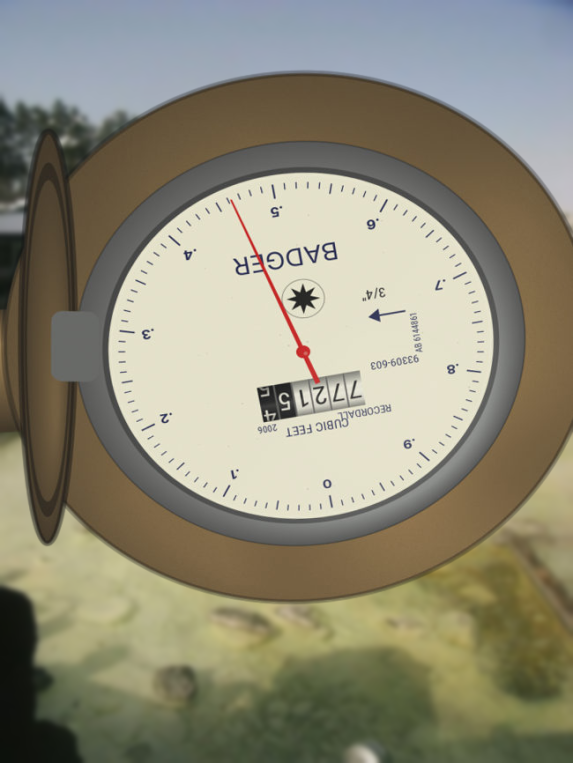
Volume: value=772154.46 unit=ft³
